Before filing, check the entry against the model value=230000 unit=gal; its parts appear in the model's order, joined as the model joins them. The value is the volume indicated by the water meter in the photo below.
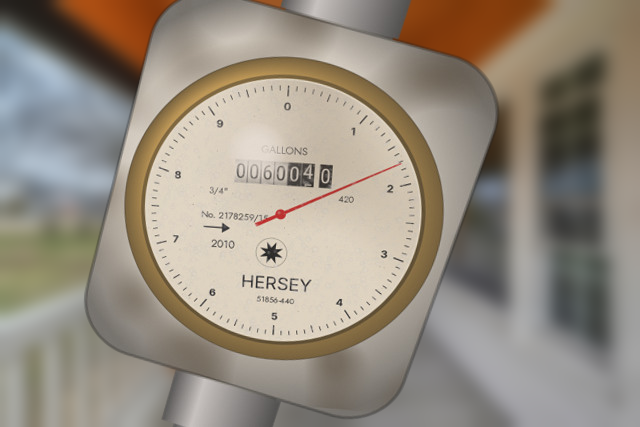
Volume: value=60041.7 unit=gal
